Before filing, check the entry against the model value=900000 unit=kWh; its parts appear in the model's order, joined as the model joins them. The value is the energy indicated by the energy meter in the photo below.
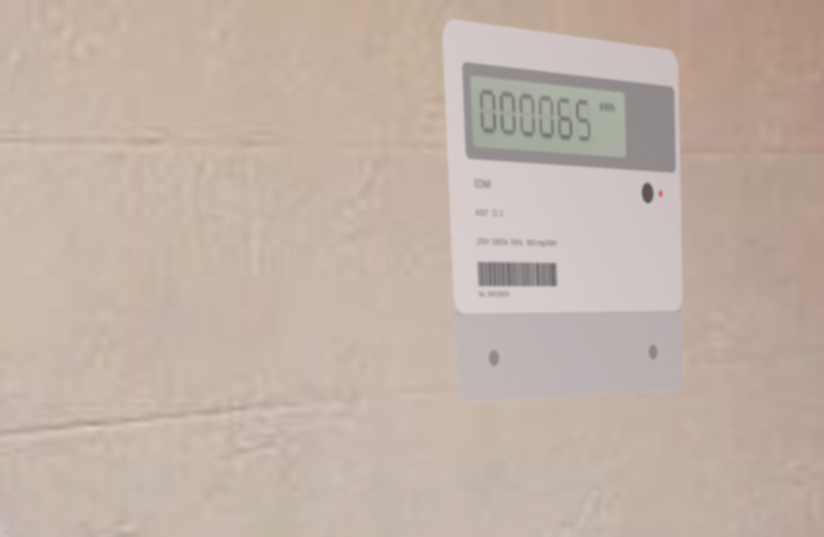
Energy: value=65 unit=kWh
